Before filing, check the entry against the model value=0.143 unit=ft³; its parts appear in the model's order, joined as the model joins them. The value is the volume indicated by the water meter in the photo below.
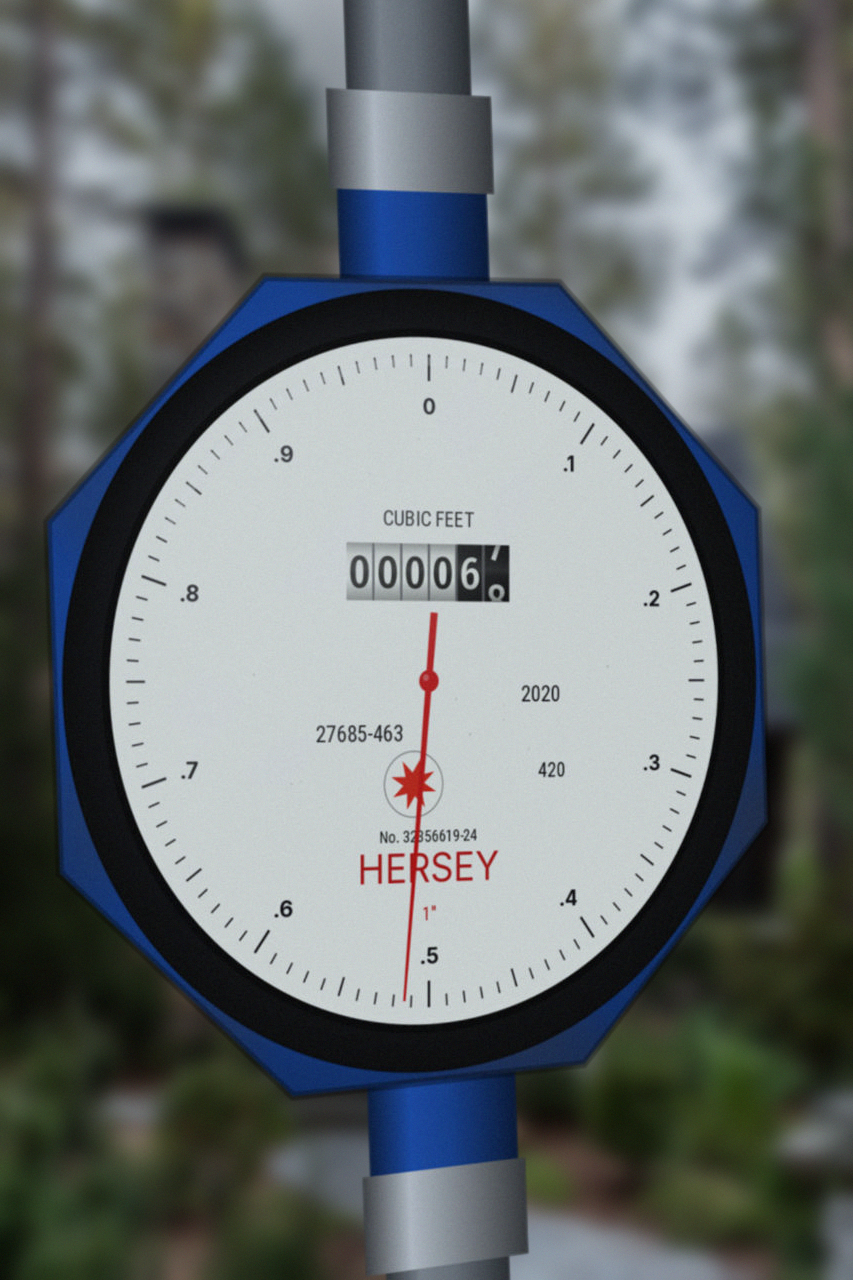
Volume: value=67.51 unit=ft³
